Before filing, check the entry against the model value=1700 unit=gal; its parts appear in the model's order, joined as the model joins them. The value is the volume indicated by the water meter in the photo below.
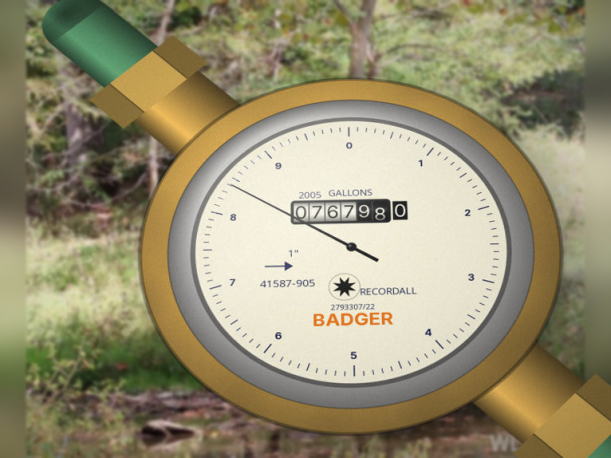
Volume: value=767978.4 unit=gal
